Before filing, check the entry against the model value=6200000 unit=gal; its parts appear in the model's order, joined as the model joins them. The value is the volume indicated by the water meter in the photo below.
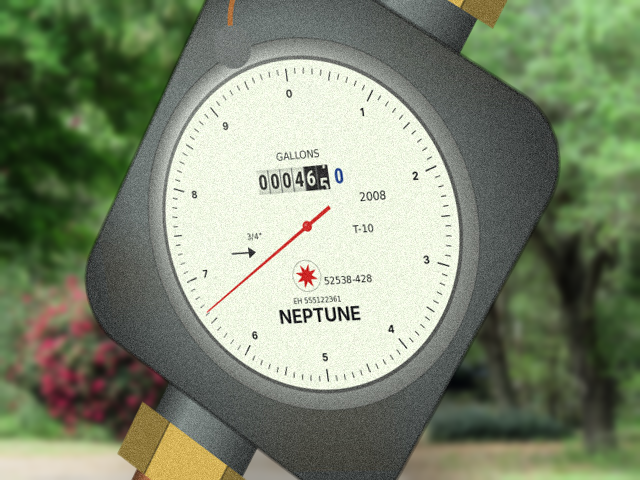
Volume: value=4646.6 unit=gal
